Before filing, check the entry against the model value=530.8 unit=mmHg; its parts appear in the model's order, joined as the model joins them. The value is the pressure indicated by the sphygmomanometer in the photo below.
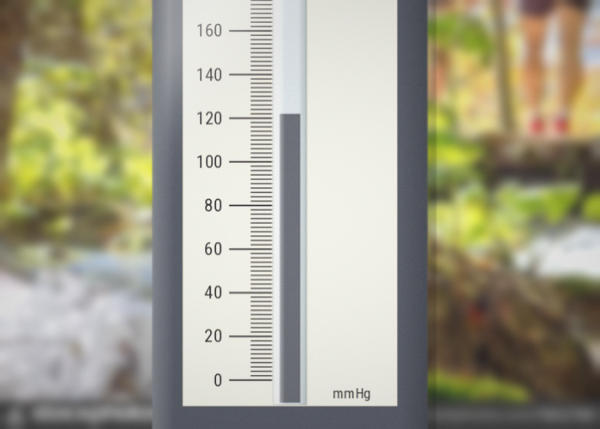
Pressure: value=122 unit=mmHg
